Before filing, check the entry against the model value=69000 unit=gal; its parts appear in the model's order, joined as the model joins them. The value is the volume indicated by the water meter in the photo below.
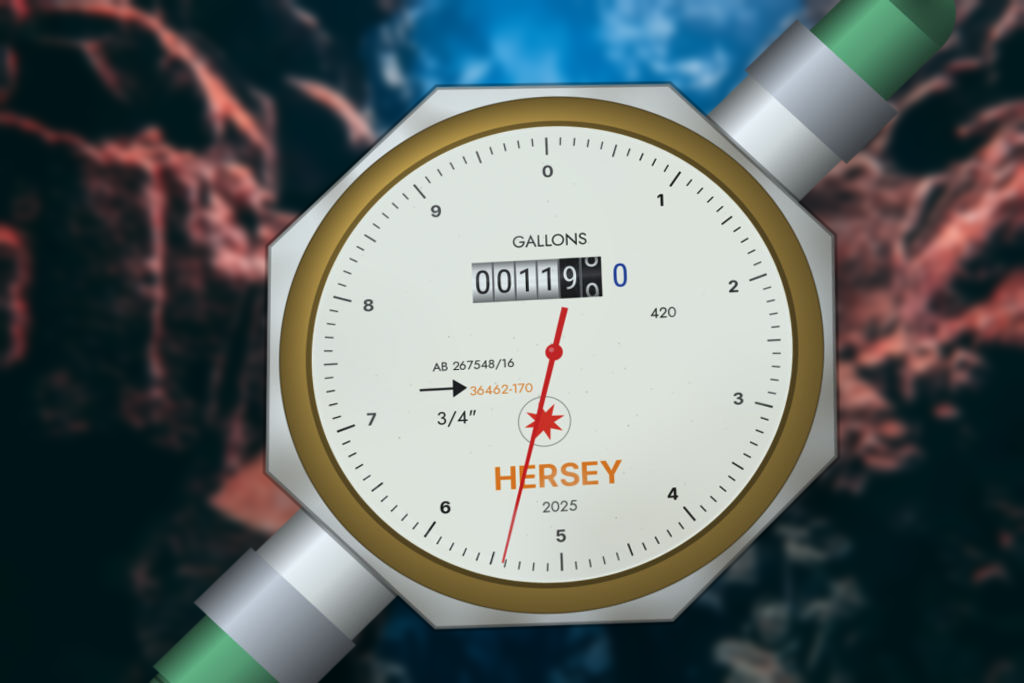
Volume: value=11985.4 unit=gal
